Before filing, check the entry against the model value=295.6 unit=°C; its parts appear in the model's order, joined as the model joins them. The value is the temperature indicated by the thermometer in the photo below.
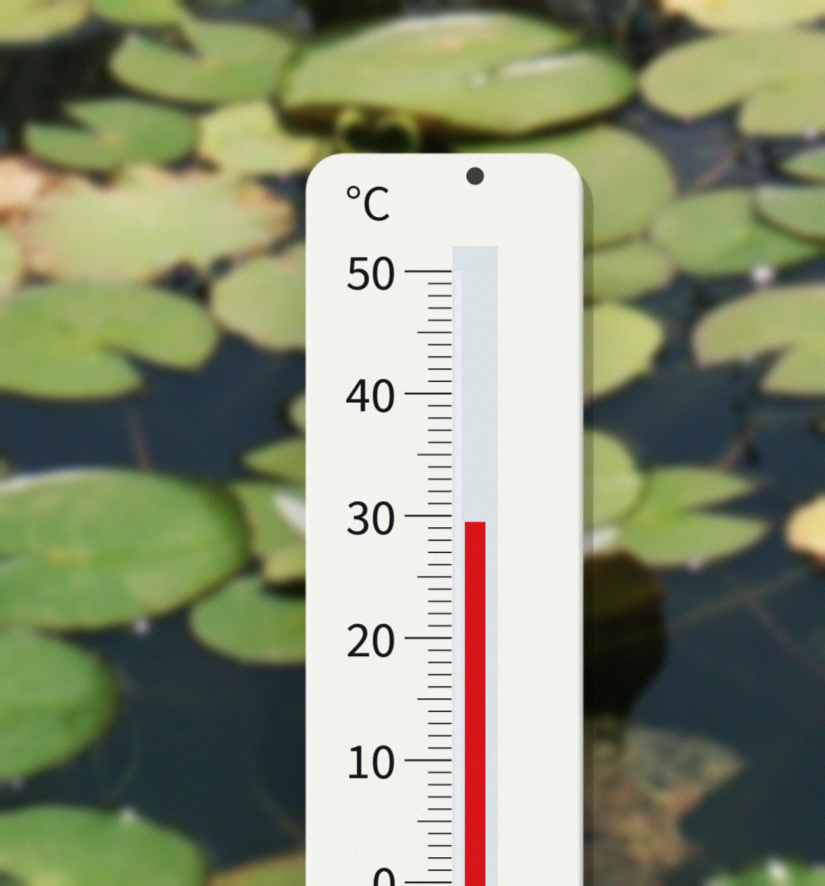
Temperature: value=29.5 unit=°C
